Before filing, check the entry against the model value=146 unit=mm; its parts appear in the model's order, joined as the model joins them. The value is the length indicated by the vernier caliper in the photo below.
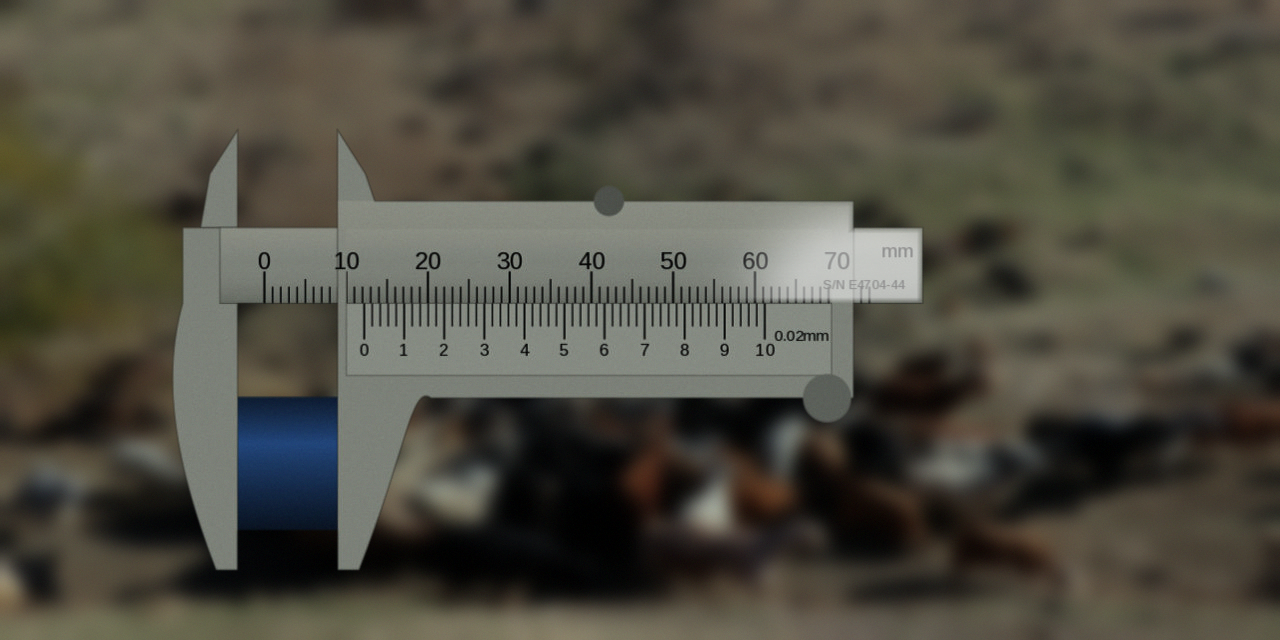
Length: value=12.2 unit=mm
